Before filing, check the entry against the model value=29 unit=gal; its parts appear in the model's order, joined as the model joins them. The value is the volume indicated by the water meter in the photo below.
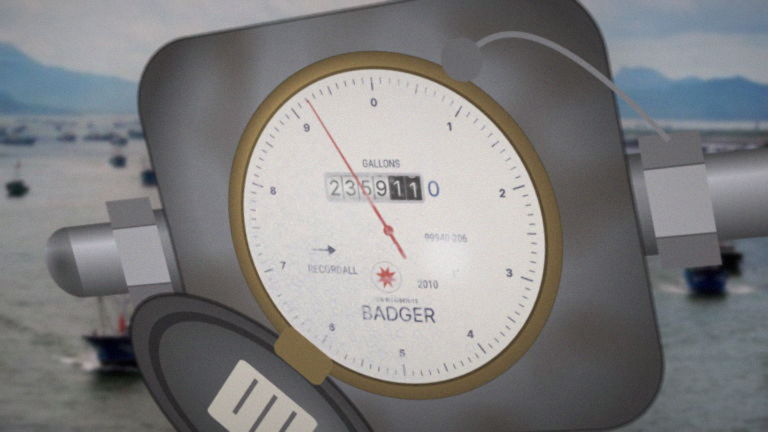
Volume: value=2359109.2 unit=gal
